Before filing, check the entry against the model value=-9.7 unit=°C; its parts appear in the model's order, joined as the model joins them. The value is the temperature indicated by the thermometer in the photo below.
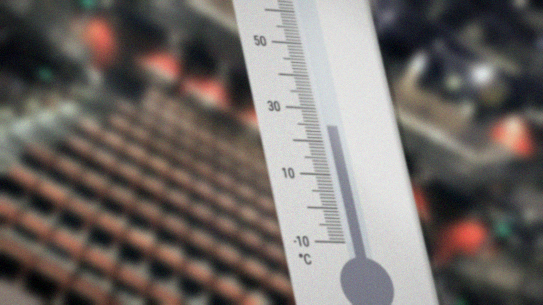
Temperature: value=25 unit=°C
